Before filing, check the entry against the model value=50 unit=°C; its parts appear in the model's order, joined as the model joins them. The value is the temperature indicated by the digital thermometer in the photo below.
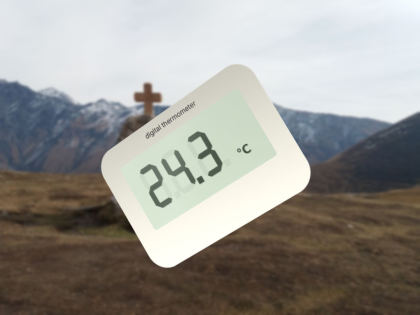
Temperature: value=24.3 unit=°C
